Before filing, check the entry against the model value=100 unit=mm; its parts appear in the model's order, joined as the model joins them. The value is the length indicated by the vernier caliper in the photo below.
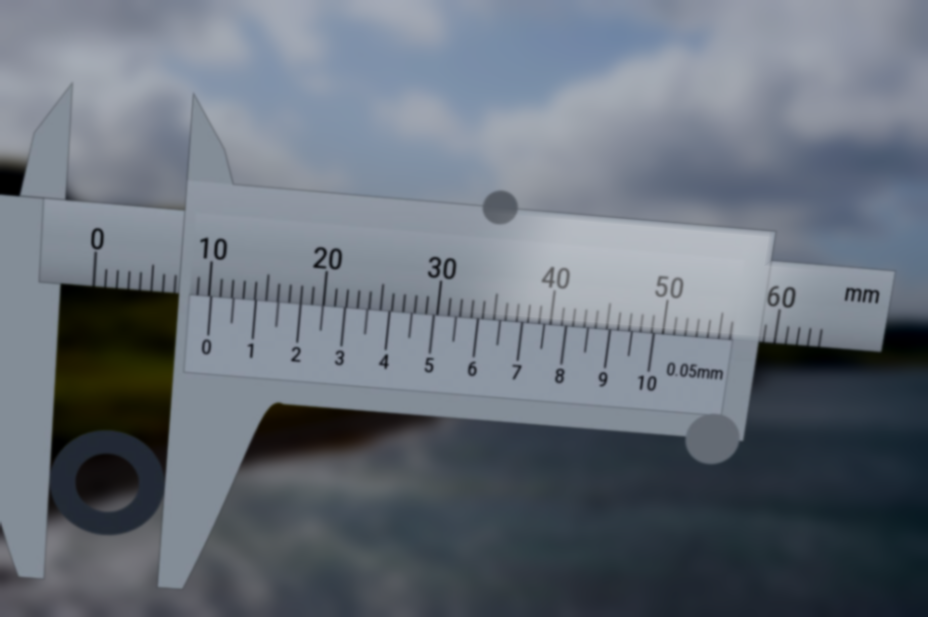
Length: value=10.2 unit=mm
